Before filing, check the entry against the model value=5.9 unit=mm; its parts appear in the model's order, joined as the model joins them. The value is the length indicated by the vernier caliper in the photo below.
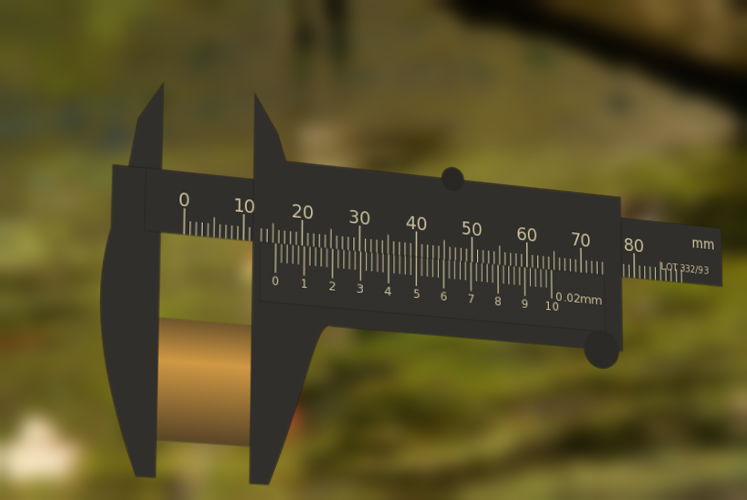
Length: value=15.5 unit=mm
